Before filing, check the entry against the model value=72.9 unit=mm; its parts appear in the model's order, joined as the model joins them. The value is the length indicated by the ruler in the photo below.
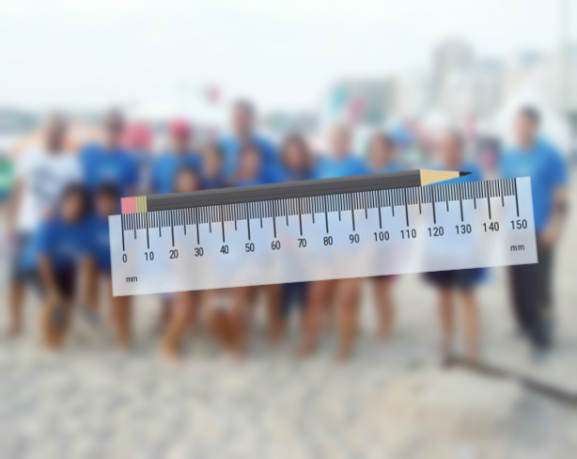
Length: value=135 unit=mm
